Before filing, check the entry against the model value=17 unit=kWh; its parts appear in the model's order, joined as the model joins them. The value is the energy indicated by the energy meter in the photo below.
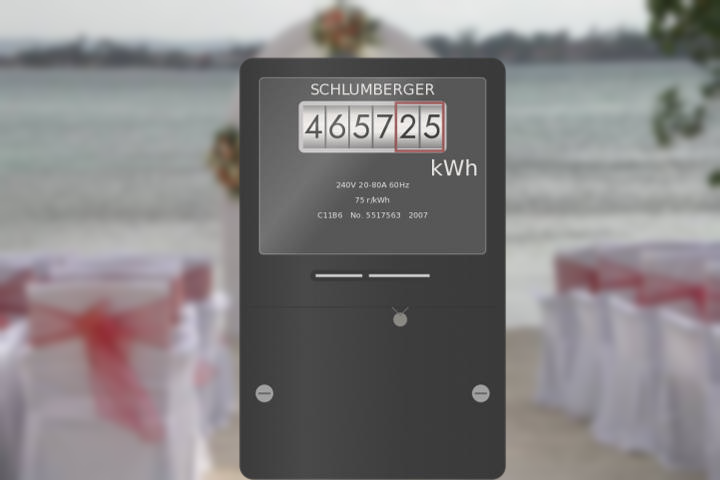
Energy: value=4657.25 unit=kWh
